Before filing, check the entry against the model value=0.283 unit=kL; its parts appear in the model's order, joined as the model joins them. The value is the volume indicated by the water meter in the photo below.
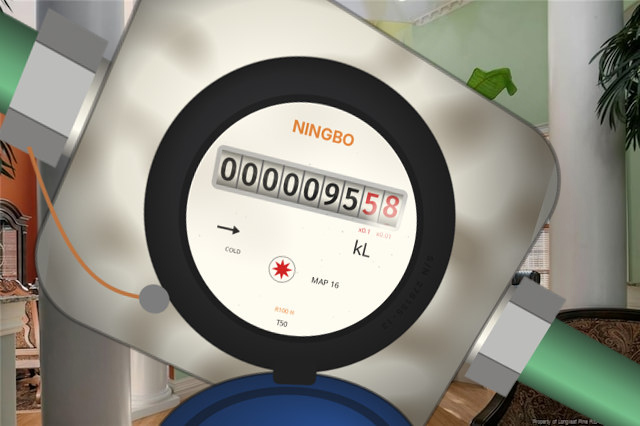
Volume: value=95.58 unit=kL
